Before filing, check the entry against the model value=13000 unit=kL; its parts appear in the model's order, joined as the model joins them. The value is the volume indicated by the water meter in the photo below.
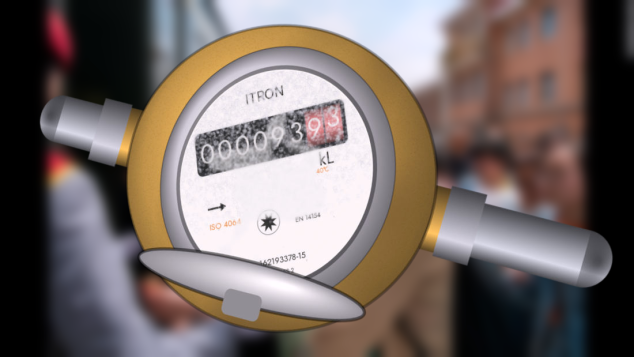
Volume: value=93.93 unit=kL
